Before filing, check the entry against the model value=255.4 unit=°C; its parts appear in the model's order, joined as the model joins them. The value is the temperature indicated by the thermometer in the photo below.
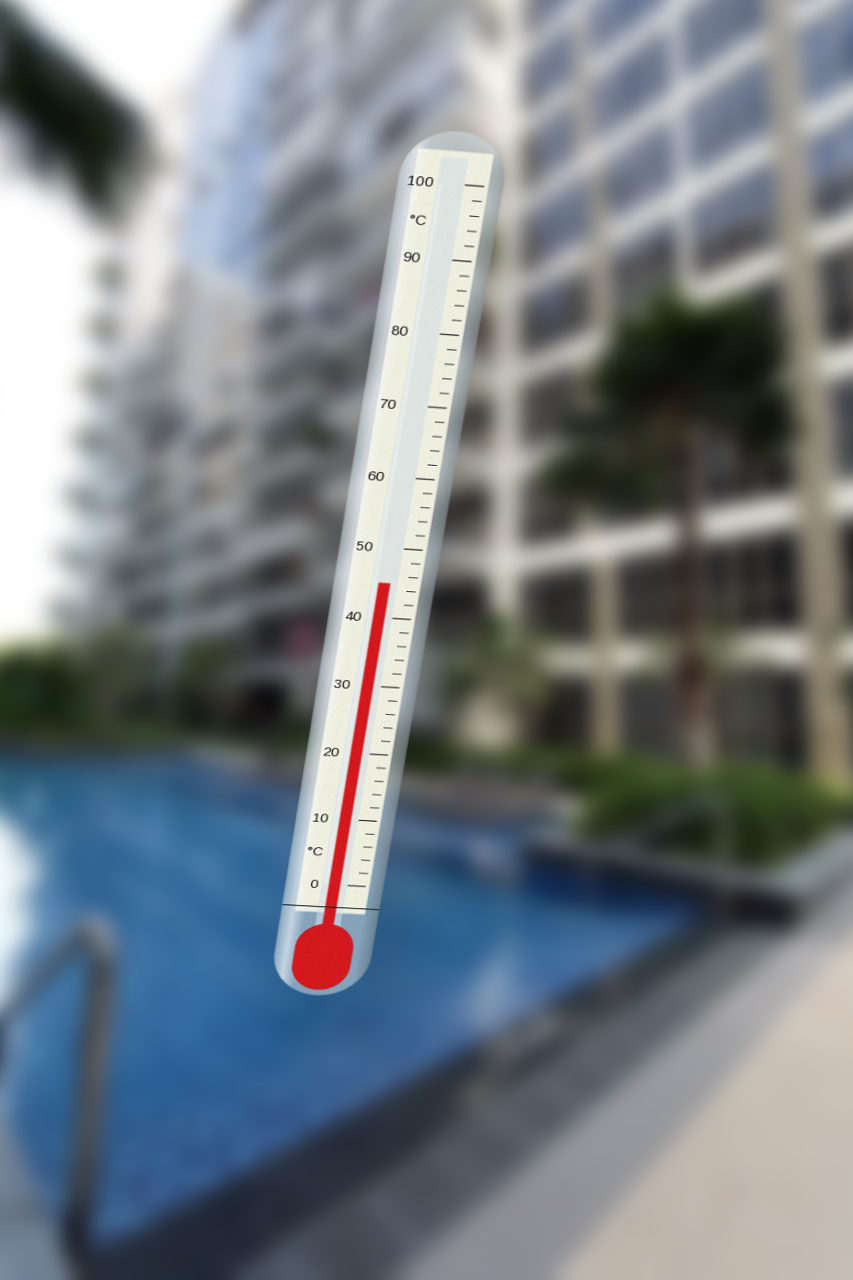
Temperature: value=45 unit=°C
